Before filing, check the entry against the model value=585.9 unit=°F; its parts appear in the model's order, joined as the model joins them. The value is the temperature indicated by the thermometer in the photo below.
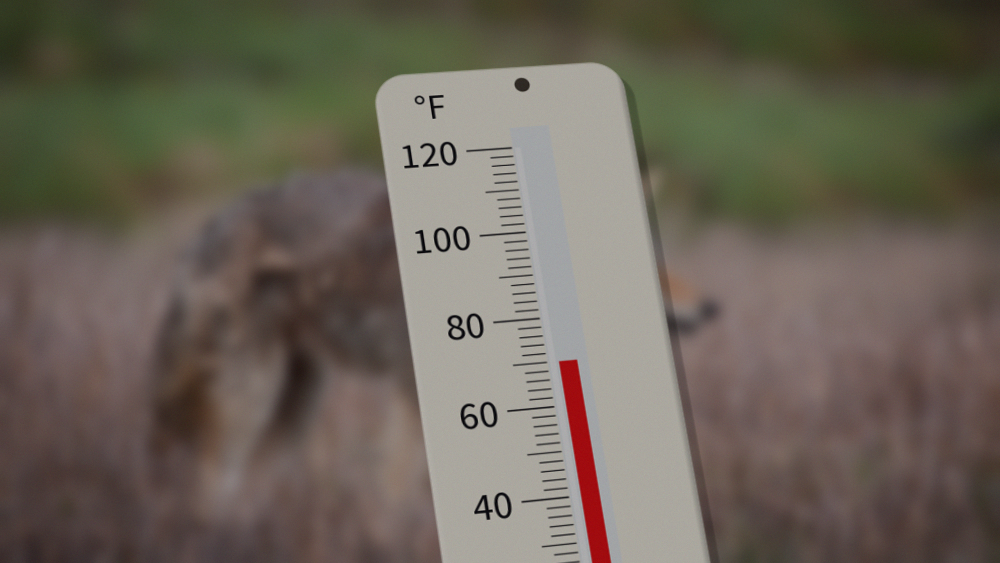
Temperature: value=70 unit=°F
